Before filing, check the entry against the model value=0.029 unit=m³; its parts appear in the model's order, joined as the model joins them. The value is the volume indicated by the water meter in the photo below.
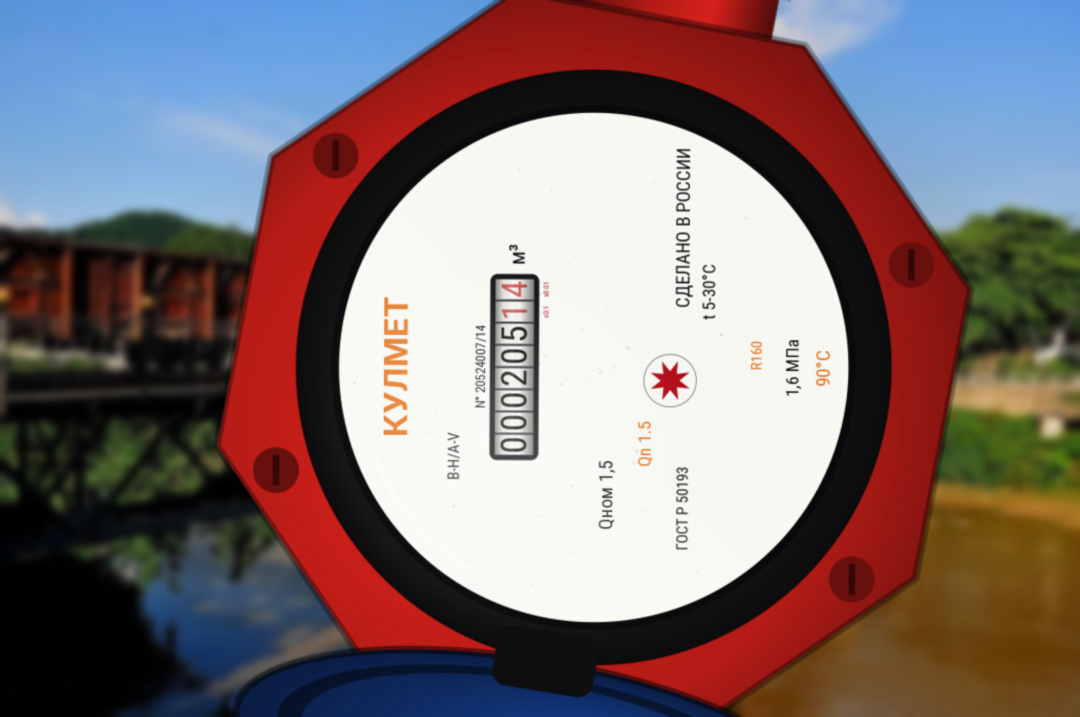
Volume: value=205.14 unit=m³
